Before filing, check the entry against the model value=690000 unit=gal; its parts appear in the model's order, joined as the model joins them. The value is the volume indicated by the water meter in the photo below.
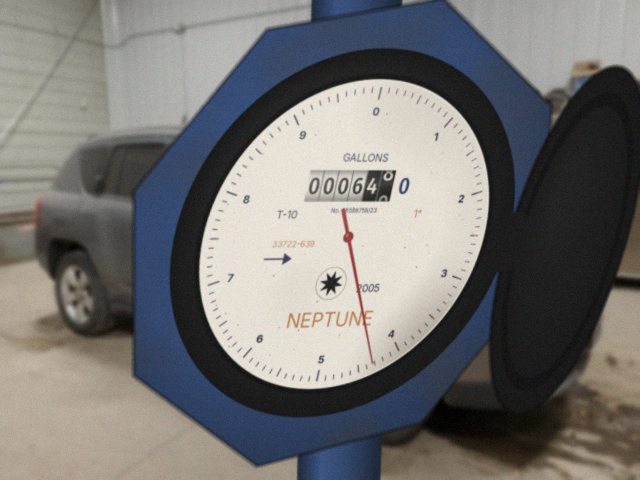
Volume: value=6484.3 unit=gal
